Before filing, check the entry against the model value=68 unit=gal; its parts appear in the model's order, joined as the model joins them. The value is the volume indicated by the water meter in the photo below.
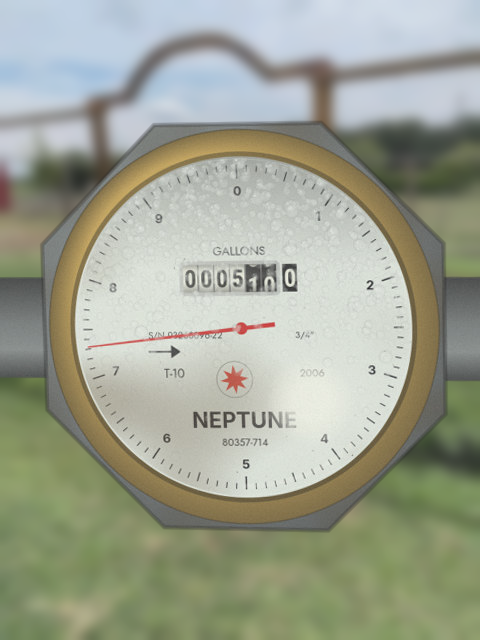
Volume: value=5097.3 unit=gal
